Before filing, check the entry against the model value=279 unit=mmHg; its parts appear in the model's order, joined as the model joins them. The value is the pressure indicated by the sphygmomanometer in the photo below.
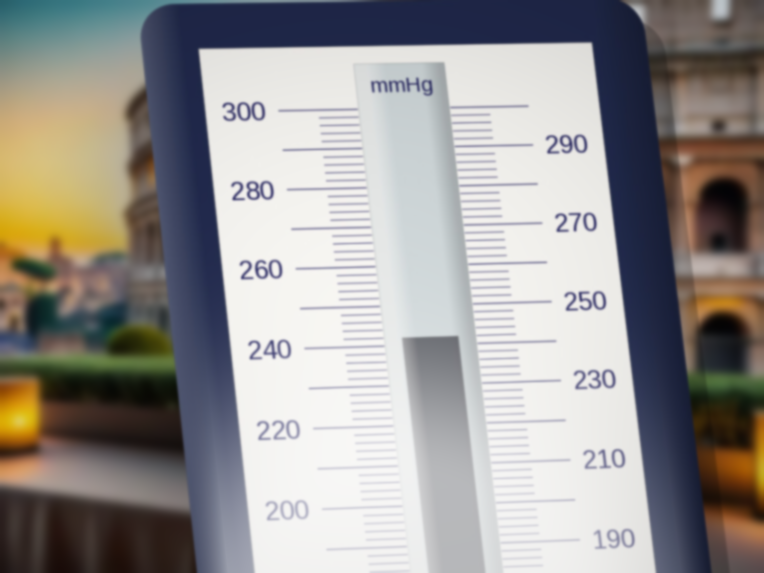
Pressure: value=242 unit=mmHg
